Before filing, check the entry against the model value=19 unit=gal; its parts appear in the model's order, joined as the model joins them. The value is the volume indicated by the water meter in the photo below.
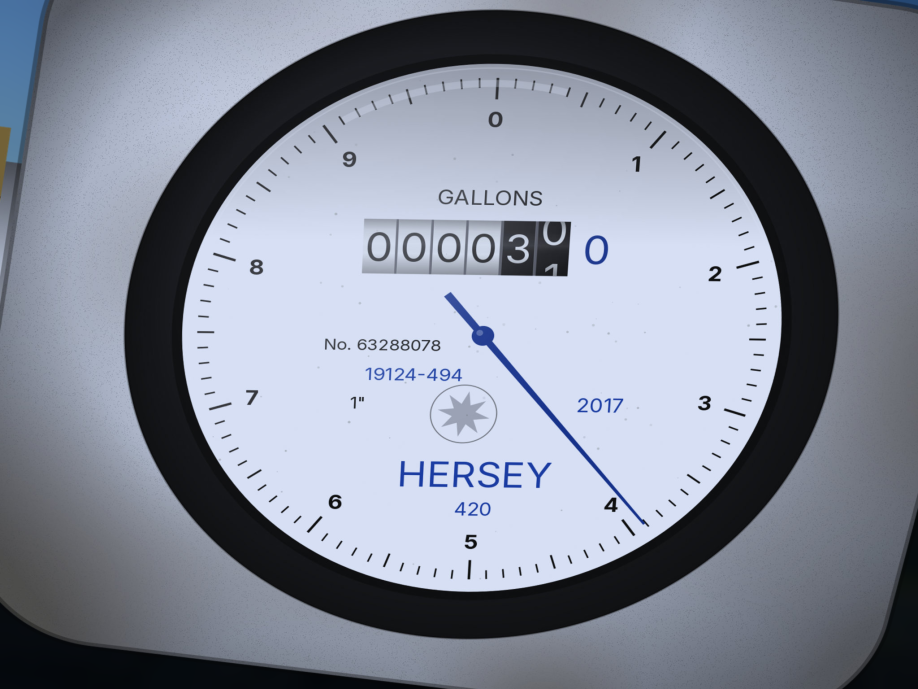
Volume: value=303.9 unit=gal
